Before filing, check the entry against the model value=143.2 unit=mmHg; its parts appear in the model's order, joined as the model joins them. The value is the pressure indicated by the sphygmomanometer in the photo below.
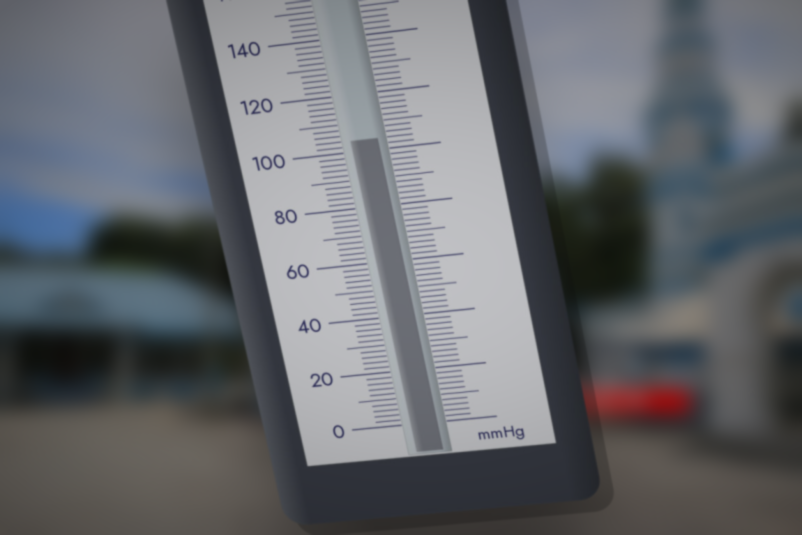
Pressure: value=104 unit=mmHg
